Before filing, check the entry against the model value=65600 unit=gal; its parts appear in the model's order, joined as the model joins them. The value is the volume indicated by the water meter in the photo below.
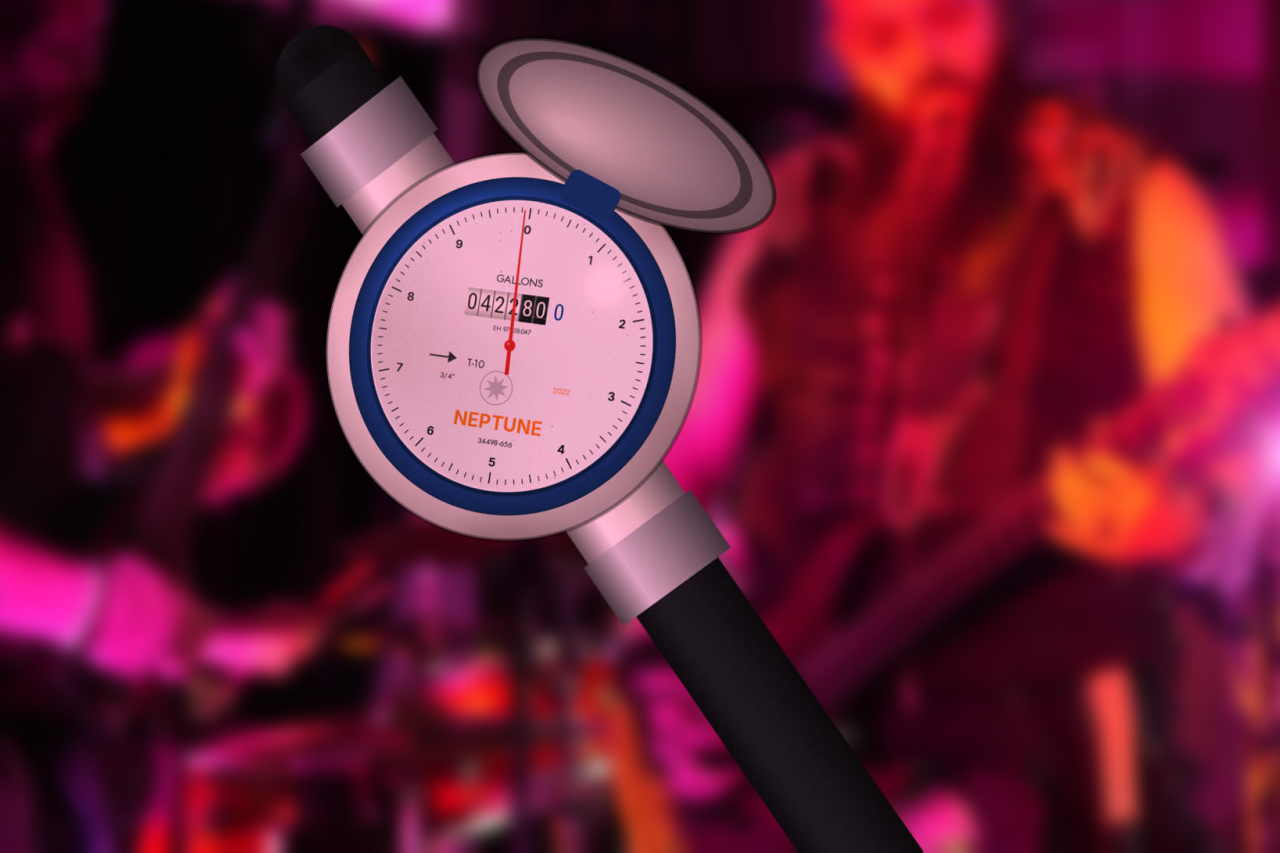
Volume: value=422799.9 unit=gal
